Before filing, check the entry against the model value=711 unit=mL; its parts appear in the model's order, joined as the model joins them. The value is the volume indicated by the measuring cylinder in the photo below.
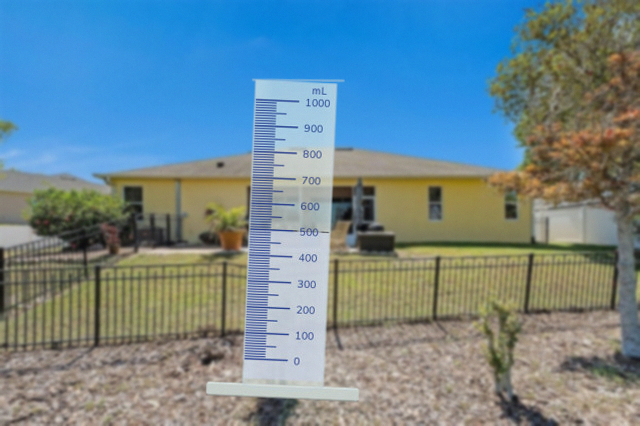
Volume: value=500 unit=mL
